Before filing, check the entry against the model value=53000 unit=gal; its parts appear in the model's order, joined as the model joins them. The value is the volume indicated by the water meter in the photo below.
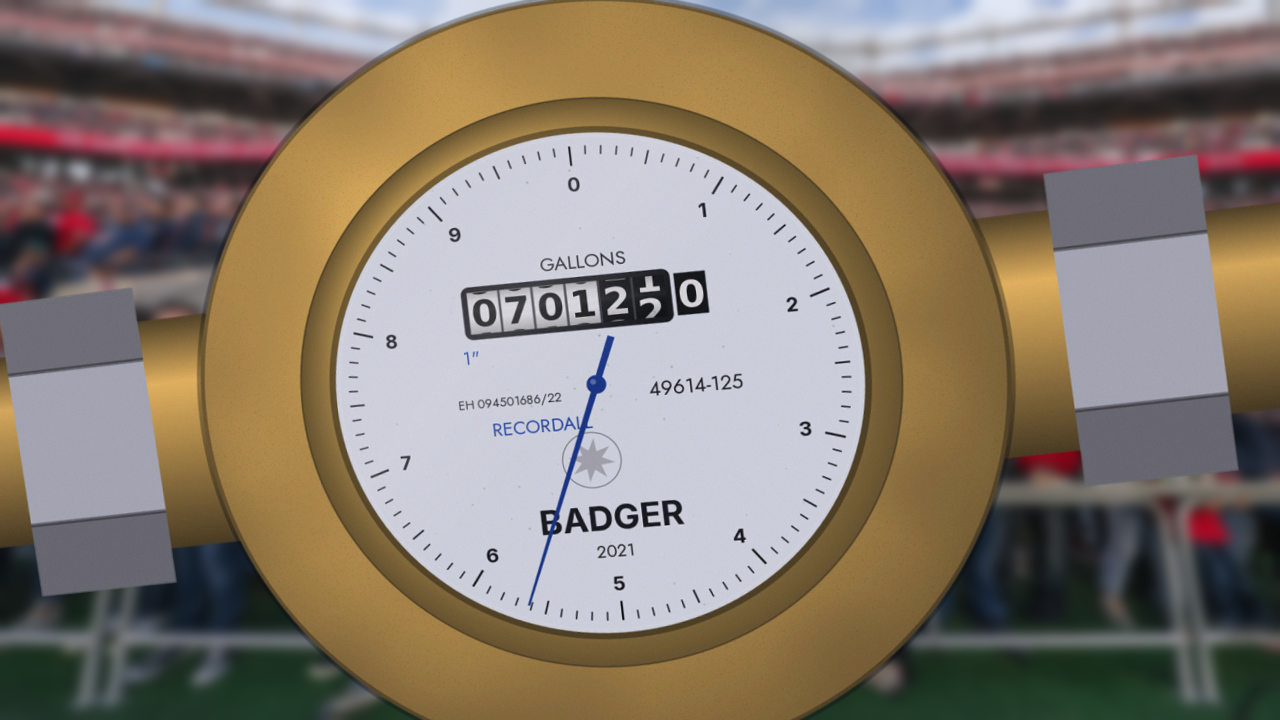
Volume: value=701215.6 unit=gal
